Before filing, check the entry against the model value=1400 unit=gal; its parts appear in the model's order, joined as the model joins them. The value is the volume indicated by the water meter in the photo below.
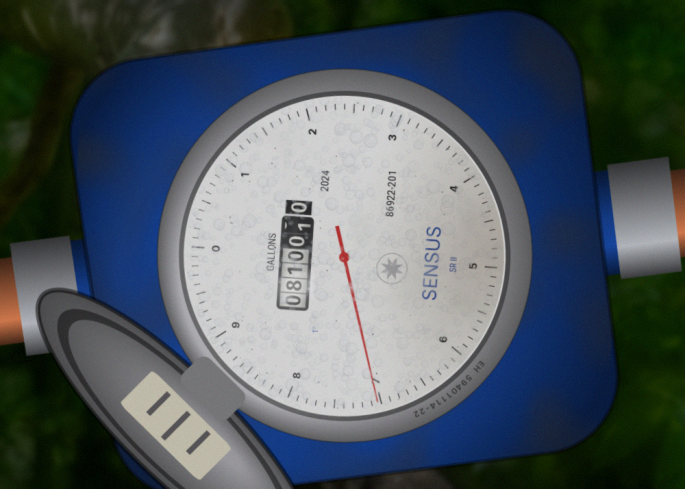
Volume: value=810007.0 unit=gal
